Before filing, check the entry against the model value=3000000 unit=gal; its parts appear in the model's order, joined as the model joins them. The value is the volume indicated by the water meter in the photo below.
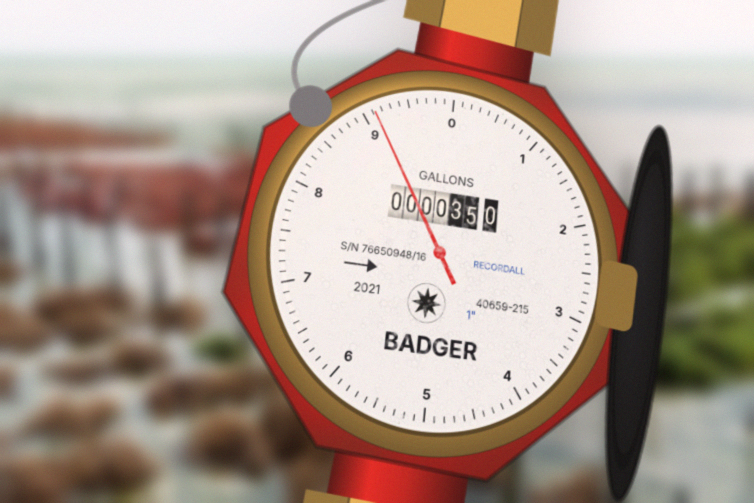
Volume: value=349.1 unit=gal
